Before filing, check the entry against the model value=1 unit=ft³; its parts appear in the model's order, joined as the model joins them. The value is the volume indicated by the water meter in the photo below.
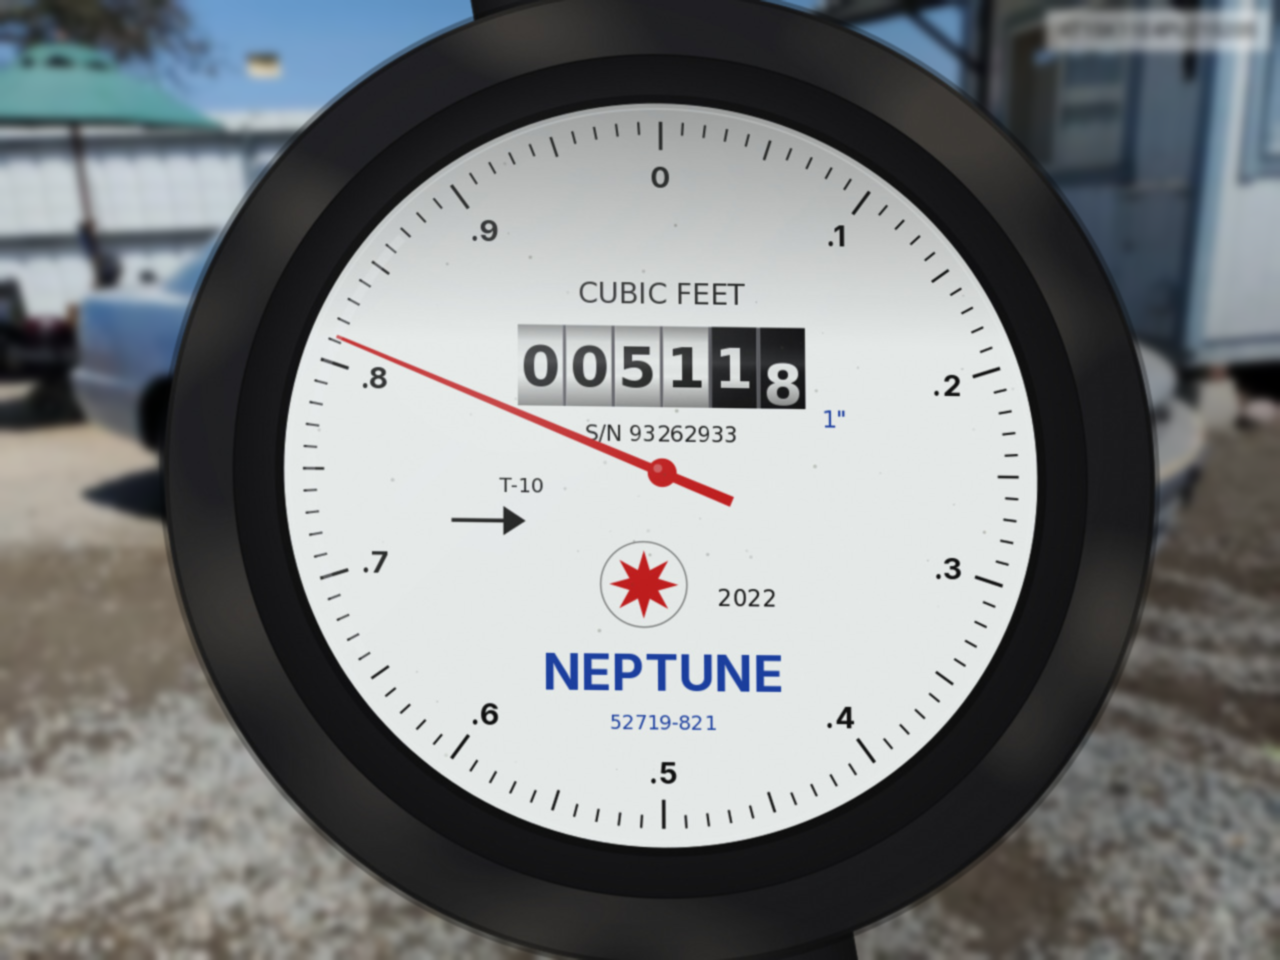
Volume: value=5117.81 unit=ft³
